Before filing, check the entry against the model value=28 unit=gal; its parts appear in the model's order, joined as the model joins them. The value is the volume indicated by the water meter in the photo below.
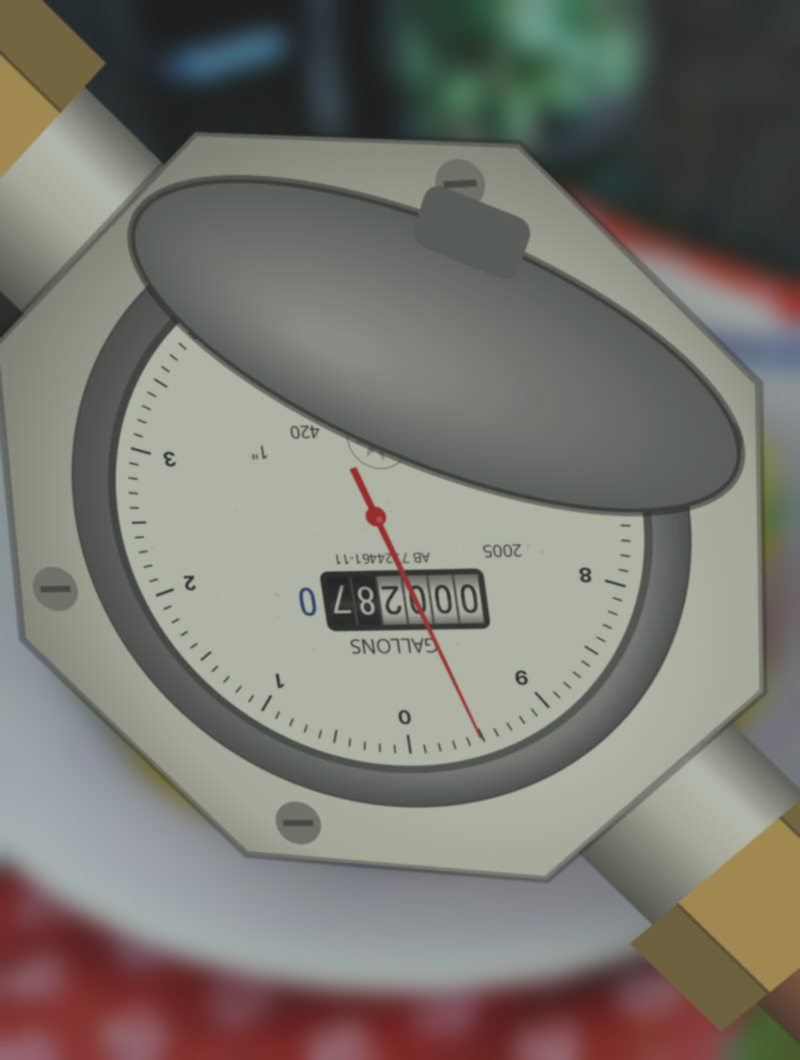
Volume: value=2869.5 unit=gal
